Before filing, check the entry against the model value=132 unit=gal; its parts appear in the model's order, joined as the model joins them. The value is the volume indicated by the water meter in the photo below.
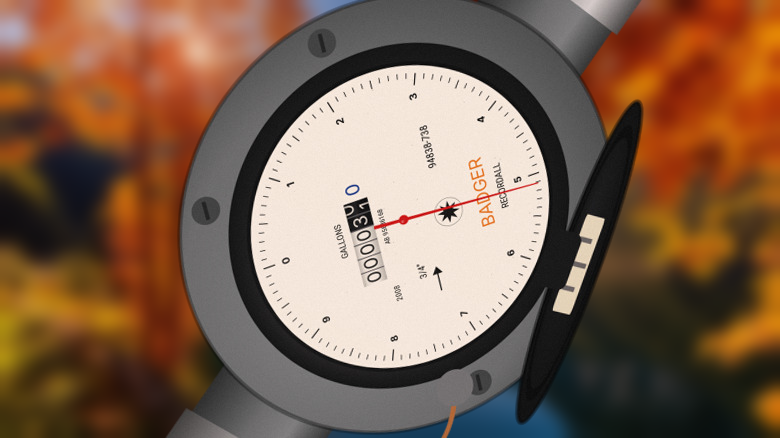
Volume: value=305.1 unit=gal
